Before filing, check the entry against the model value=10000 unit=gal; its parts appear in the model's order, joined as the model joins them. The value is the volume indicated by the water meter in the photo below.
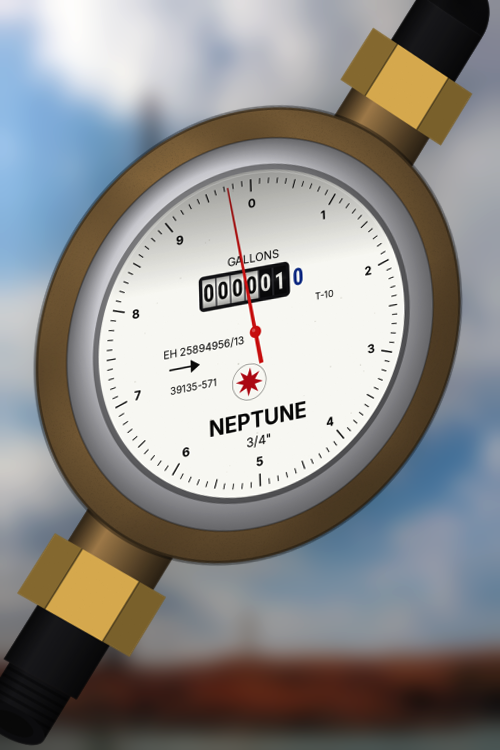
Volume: value=9.7 unit=gal
